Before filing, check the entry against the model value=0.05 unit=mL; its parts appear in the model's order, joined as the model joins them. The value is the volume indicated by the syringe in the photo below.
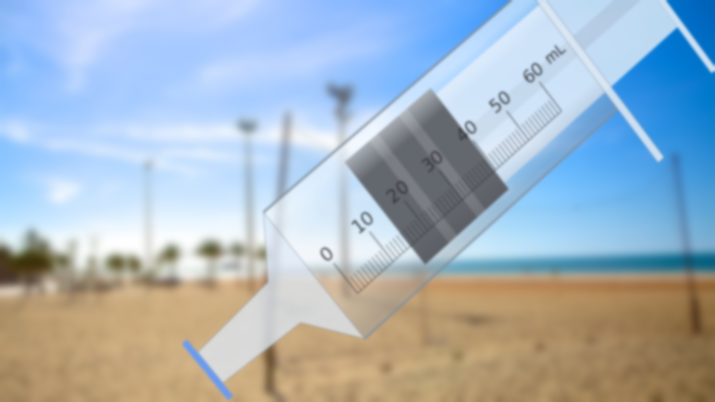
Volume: value=15 unit=mL
